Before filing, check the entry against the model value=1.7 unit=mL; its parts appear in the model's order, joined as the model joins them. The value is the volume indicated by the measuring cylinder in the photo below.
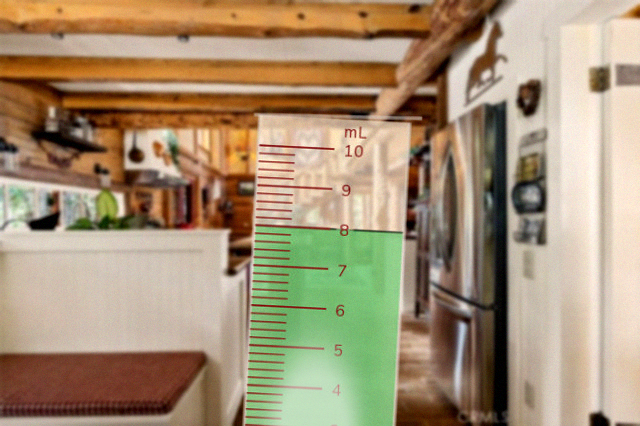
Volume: value=8 unit=mL
